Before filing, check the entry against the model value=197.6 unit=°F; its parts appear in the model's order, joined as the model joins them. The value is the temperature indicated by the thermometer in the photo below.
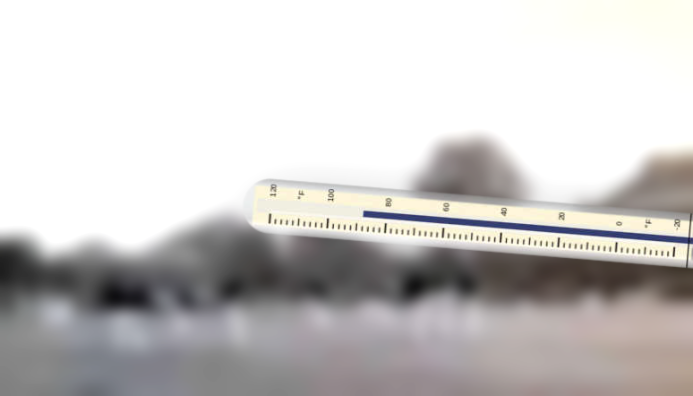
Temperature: value=88 unit=°F
